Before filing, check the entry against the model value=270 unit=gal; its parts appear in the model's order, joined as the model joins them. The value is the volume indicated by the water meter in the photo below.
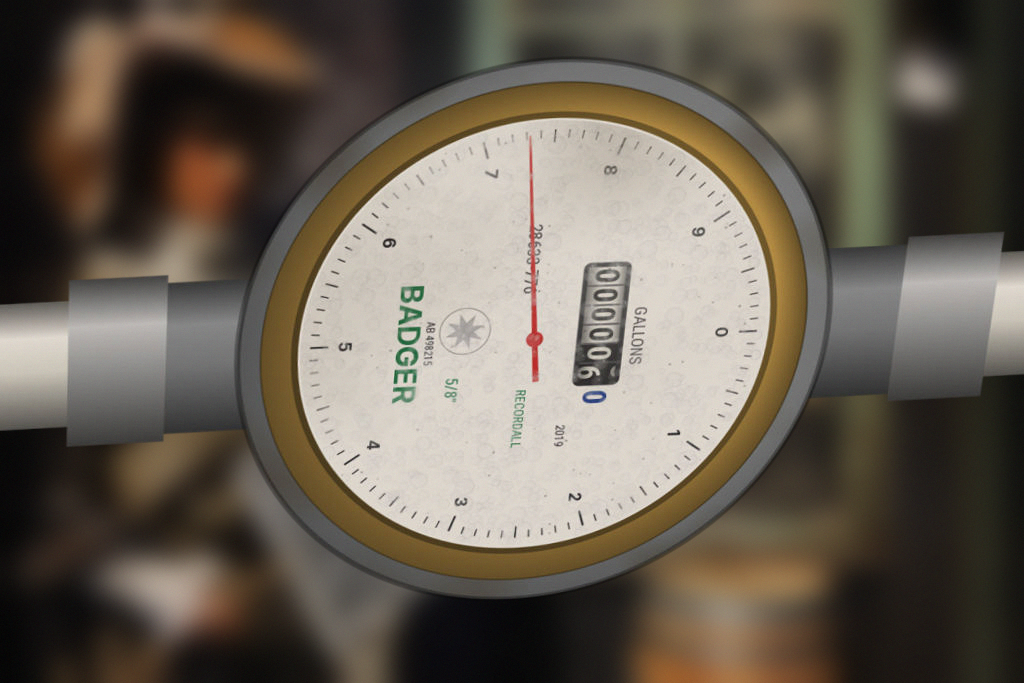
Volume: value=57.3 unit=gal
